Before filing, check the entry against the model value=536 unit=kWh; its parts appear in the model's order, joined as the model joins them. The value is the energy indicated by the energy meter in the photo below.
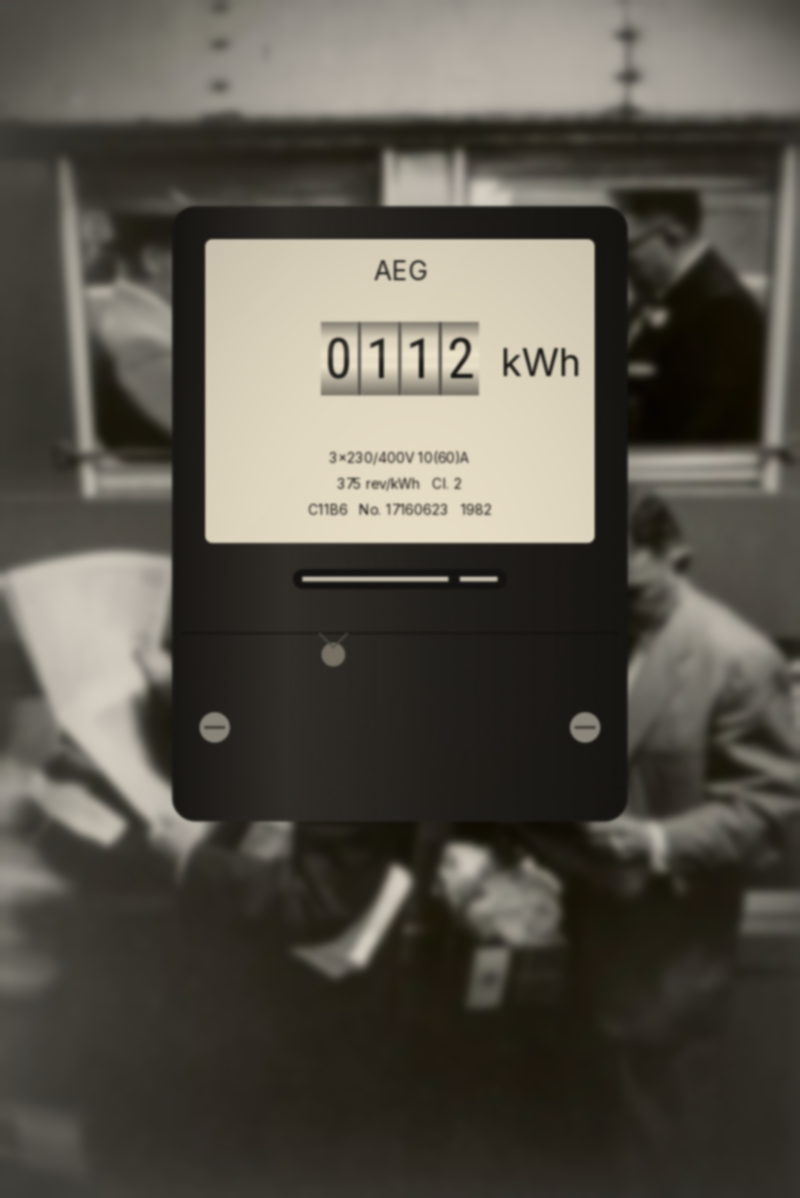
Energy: value=112 unit=kWh
